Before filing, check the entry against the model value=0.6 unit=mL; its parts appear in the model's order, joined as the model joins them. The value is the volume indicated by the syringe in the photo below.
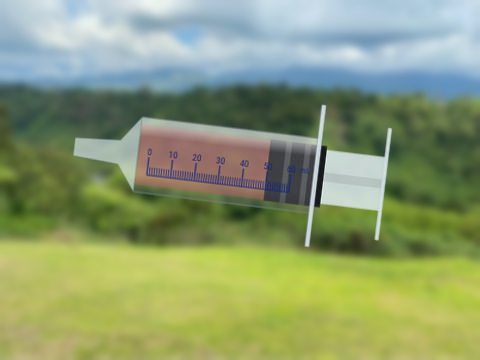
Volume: value=50 unit=mL
